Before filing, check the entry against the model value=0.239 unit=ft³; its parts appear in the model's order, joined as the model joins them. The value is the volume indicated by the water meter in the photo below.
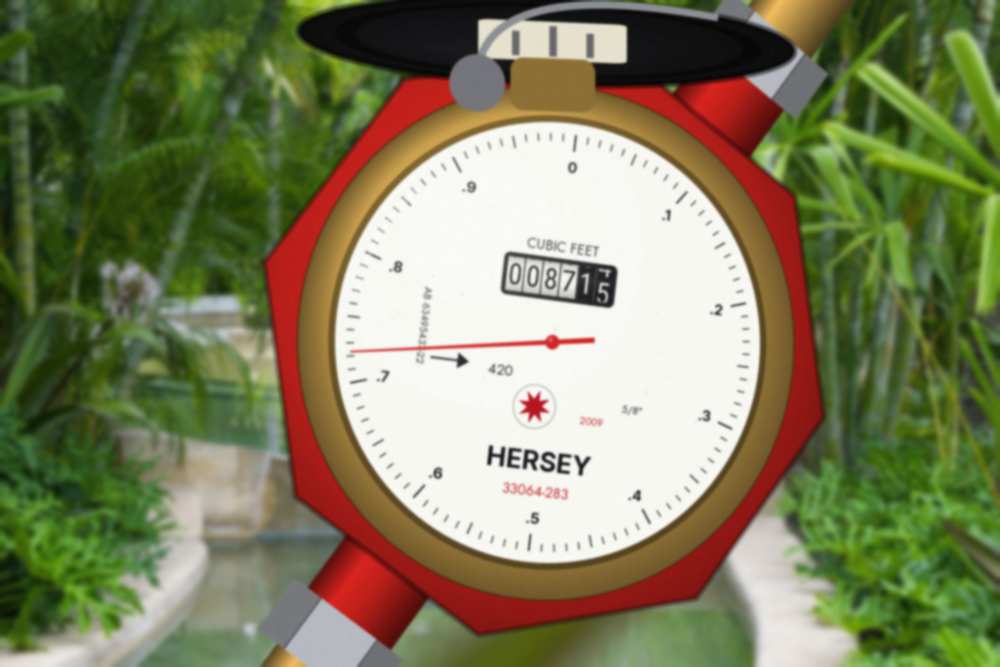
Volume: value=8714.72 unit=ft³
